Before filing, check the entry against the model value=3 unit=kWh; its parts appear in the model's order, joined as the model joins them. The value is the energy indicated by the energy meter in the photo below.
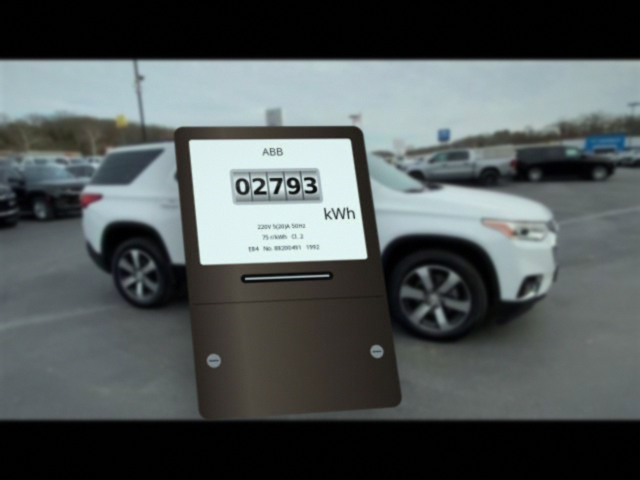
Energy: value=2793 unit=kWh
